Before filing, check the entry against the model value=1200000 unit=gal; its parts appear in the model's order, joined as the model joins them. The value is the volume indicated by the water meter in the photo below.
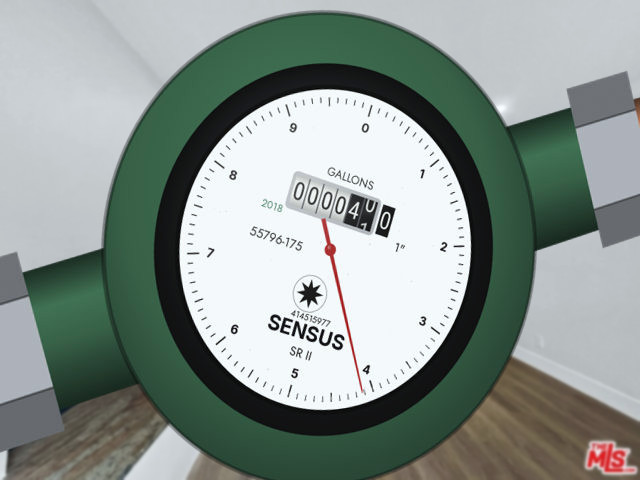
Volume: value=404.1 unit=gal
